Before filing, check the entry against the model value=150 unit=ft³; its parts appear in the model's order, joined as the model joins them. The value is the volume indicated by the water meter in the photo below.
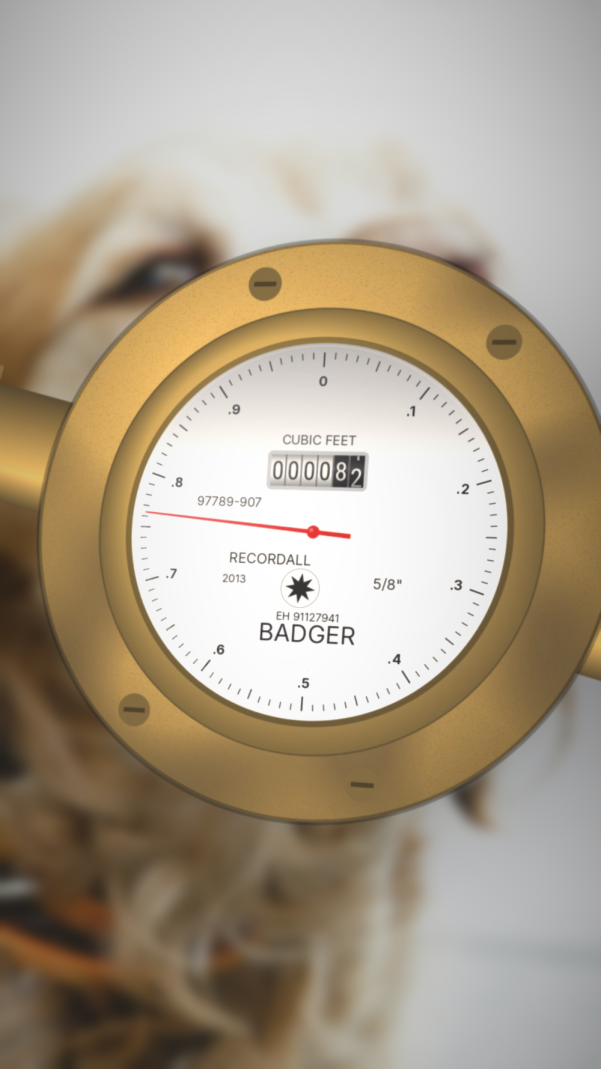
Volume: value=81.76 unit=ft³
